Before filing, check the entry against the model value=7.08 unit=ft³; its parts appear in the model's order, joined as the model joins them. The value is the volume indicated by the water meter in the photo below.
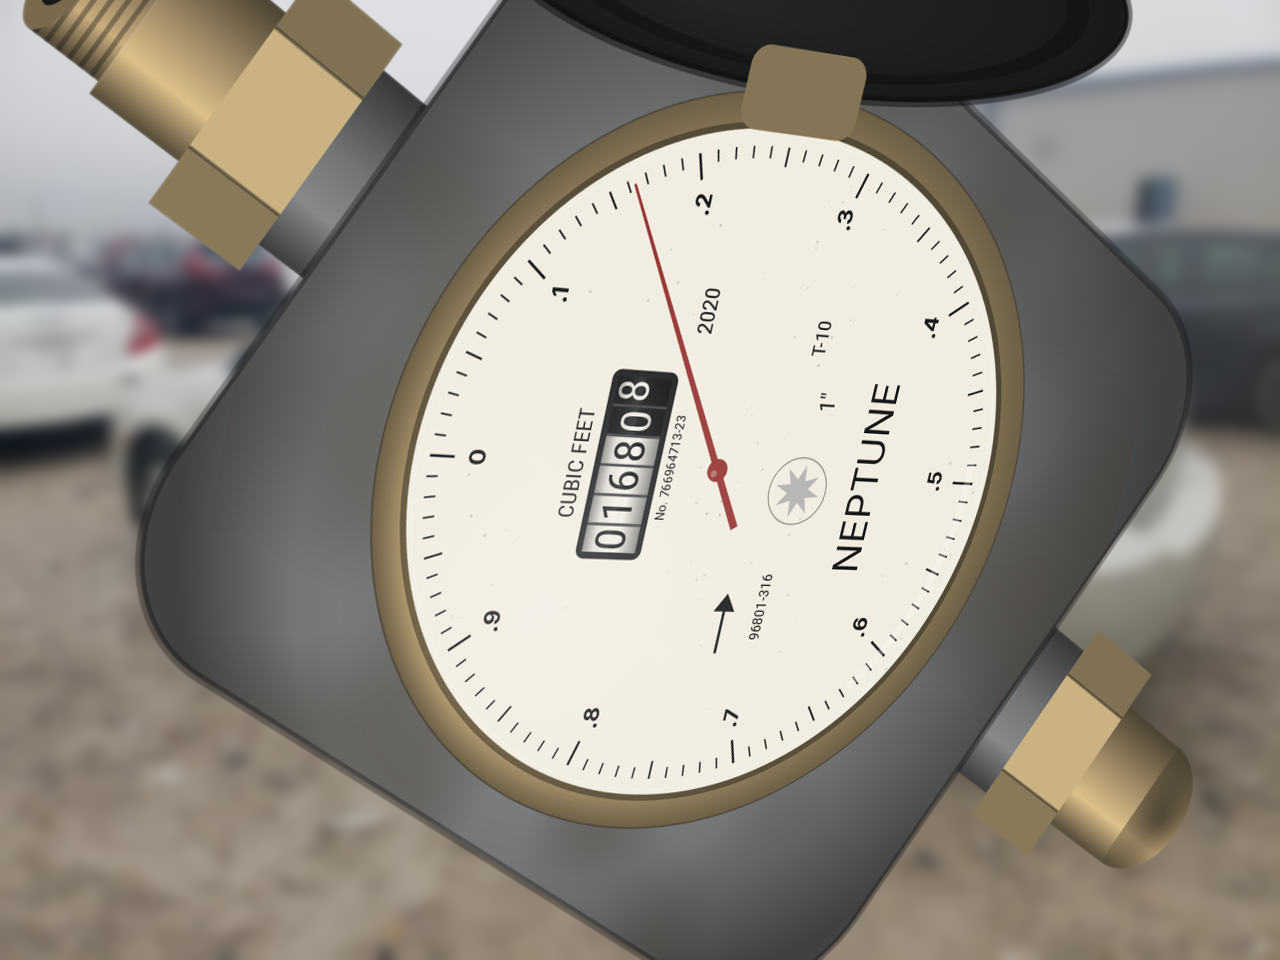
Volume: value=16808.16 unit=ft³
